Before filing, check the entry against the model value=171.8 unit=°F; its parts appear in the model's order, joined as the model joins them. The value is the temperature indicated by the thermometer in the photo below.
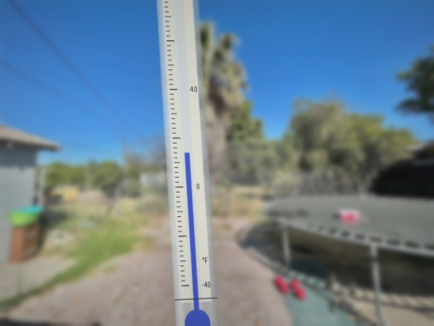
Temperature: value=14 unit=°F
